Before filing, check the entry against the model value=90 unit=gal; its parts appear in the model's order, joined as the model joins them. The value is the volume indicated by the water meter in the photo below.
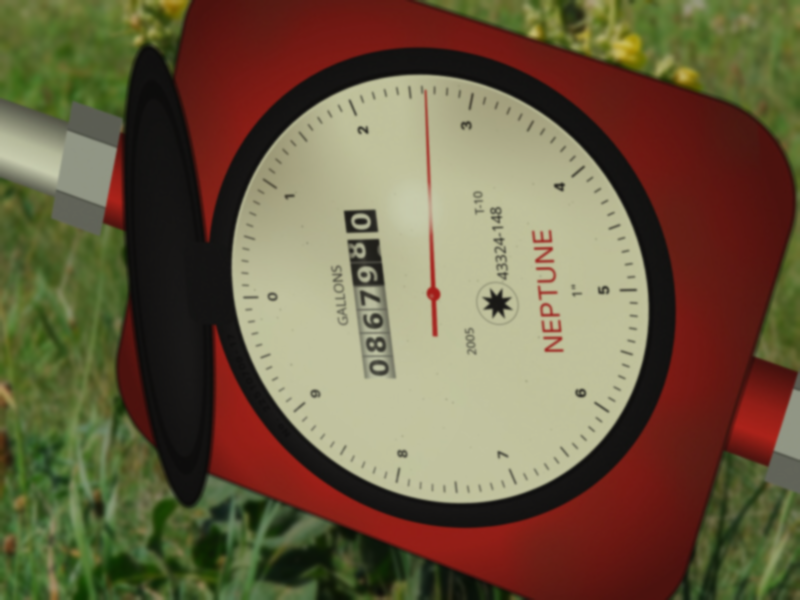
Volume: value=867982.6 unit=gal
